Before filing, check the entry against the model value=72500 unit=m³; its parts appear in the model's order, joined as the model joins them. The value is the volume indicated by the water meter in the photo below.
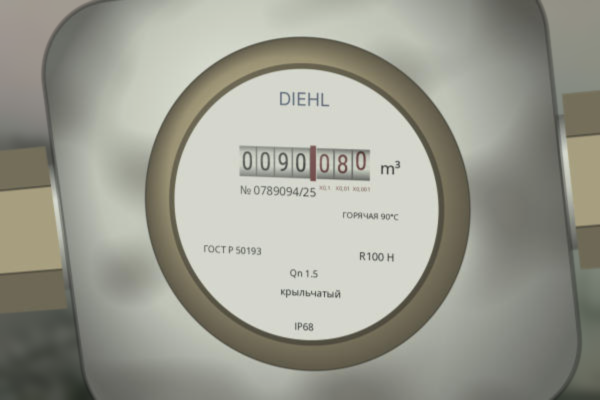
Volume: value=90.080 unit=m³
